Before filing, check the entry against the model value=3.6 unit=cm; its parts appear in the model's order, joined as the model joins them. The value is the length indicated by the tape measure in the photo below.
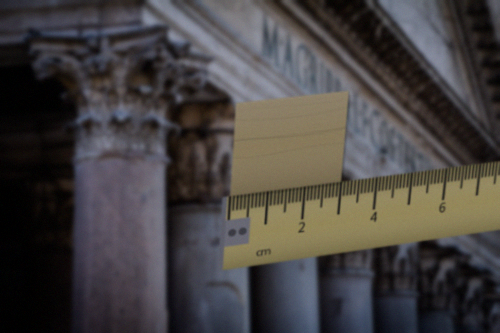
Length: value=3 unit=cm
